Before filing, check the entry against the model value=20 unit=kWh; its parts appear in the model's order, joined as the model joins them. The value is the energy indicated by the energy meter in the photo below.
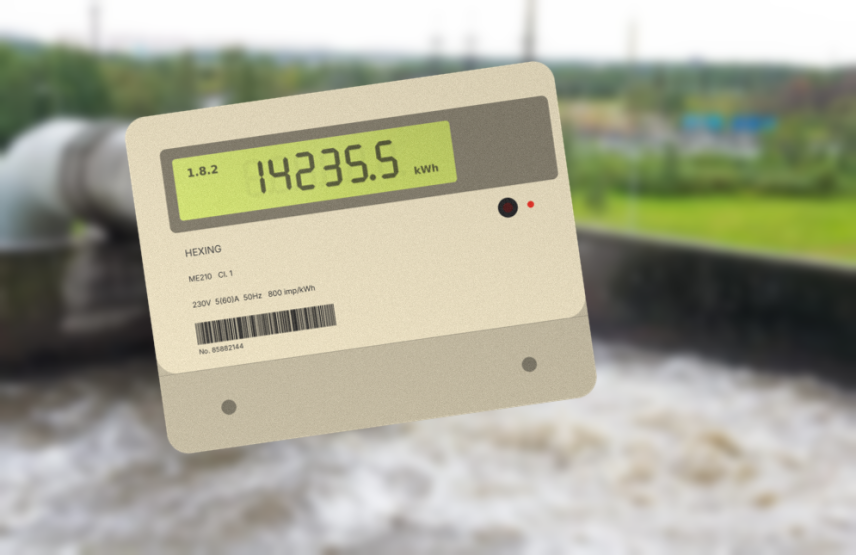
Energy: value=14235.5 unit=kWh
